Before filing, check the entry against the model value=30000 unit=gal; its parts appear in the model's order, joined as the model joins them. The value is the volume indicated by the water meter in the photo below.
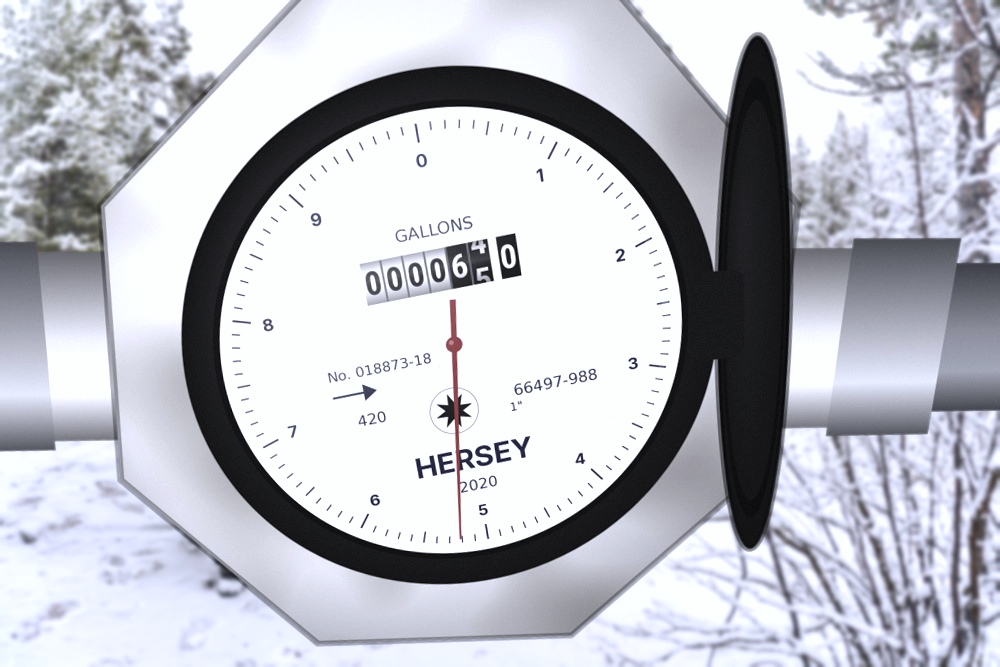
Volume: value=645.2 unit=gal
